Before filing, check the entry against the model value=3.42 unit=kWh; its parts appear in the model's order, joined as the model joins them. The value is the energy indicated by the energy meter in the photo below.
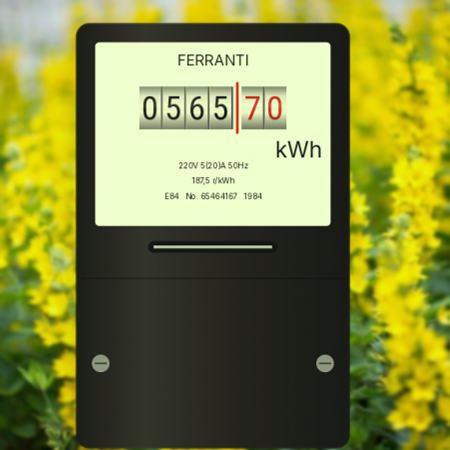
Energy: value=565.70 unit=kWh
